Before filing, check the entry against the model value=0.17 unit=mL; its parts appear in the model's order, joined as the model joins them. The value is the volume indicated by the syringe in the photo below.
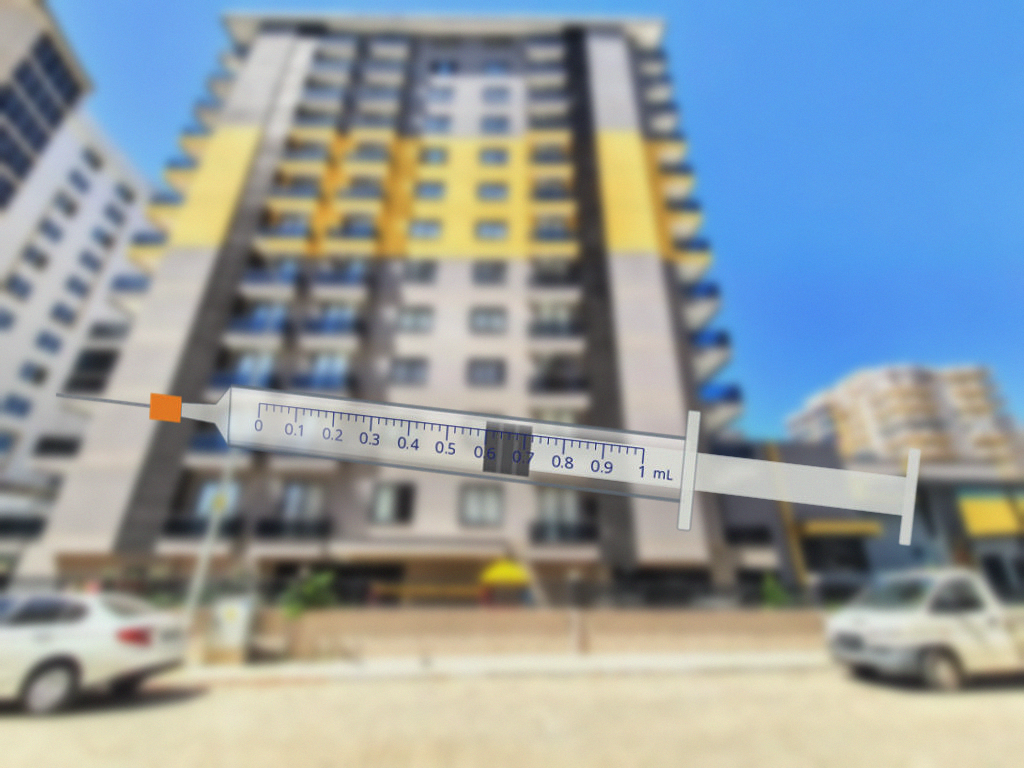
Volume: value=0.6 unit=mL
